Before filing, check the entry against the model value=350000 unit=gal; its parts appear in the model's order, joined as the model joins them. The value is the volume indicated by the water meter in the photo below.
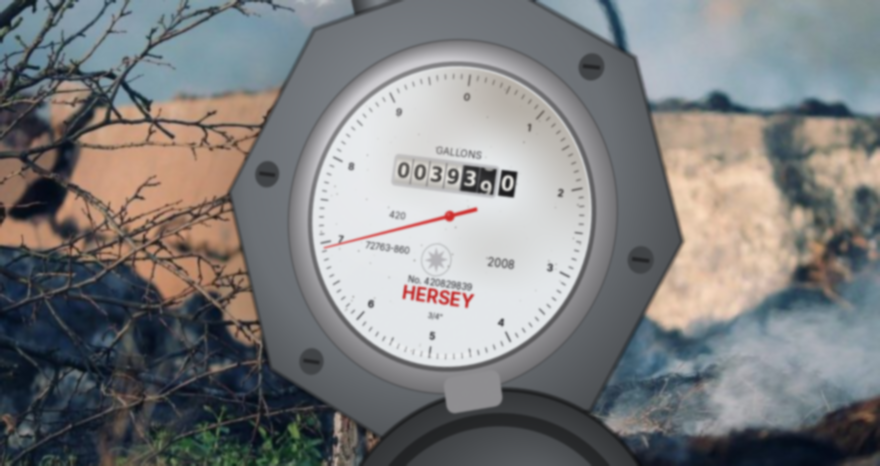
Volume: value=39386.9 unit=gal
